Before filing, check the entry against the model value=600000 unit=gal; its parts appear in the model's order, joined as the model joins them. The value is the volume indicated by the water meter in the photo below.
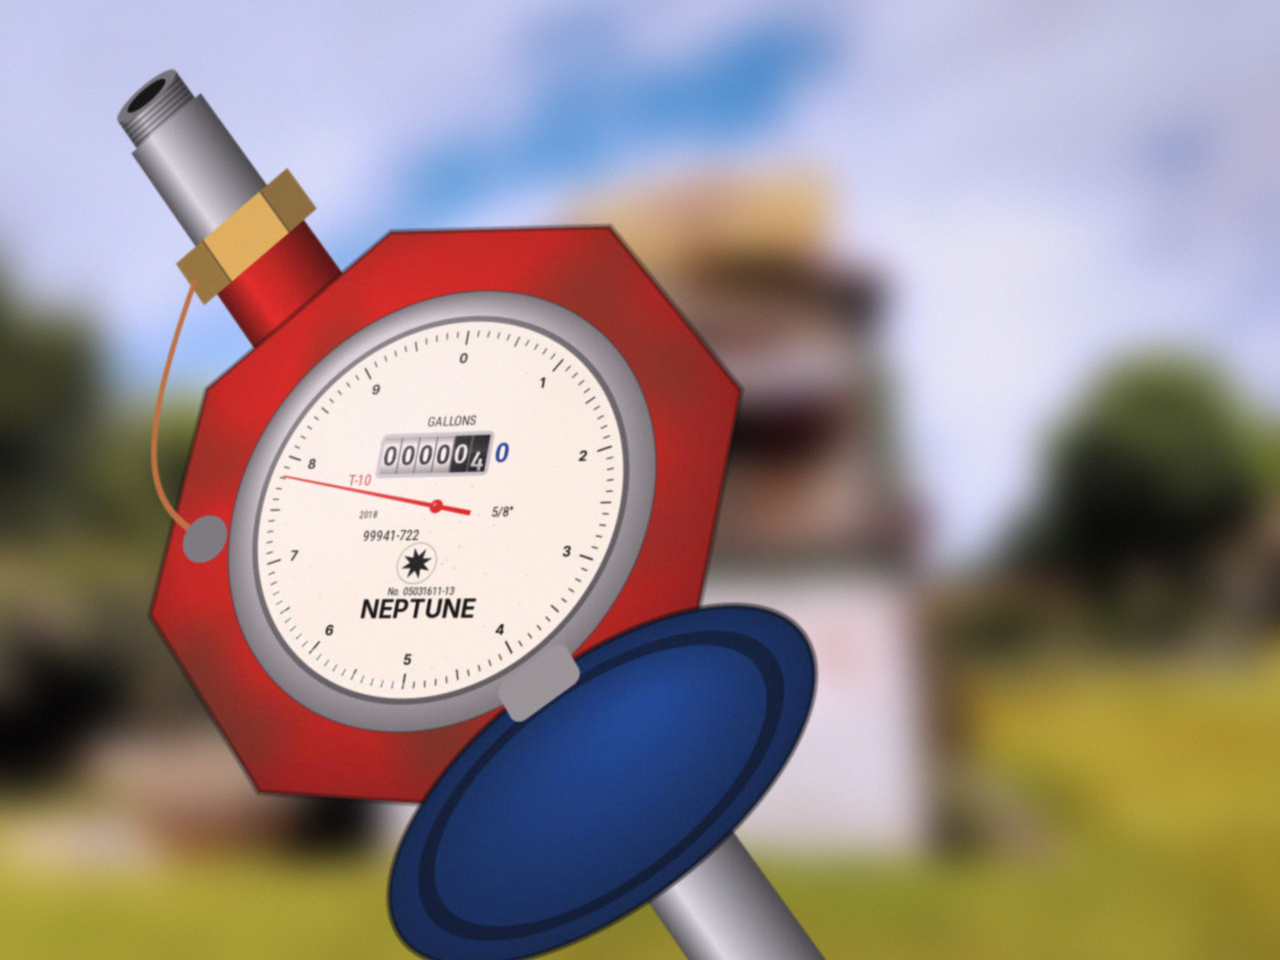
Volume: value=37.8 unit=gal
